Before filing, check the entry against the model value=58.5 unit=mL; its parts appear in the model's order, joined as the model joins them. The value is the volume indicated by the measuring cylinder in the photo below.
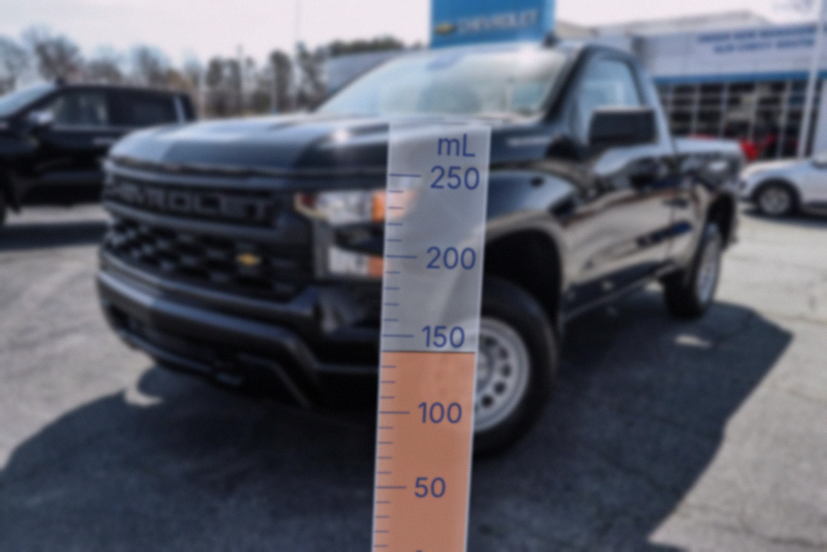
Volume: value=140 unit=mL
